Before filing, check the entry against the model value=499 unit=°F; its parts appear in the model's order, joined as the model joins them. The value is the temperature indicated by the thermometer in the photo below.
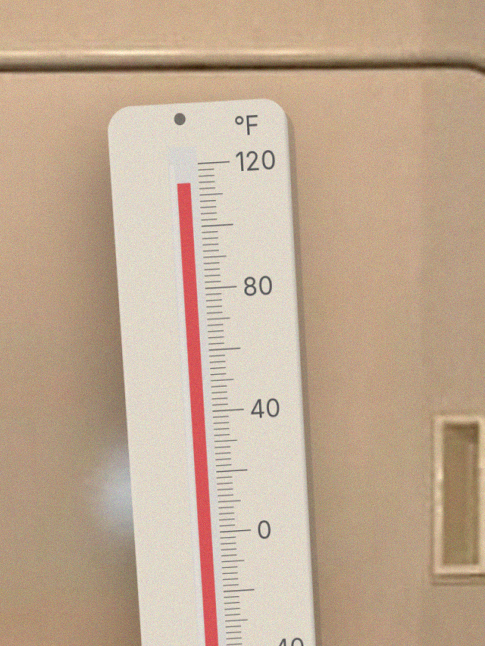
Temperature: value=114 unit=°F
